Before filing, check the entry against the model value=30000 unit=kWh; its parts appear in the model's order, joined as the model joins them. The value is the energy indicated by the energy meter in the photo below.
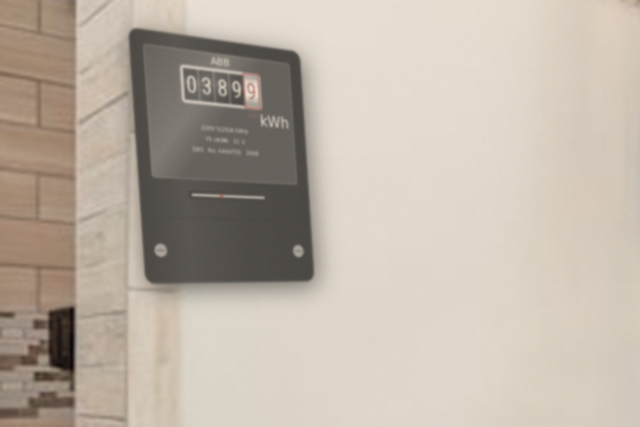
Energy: value=389.9 unit=kWh
